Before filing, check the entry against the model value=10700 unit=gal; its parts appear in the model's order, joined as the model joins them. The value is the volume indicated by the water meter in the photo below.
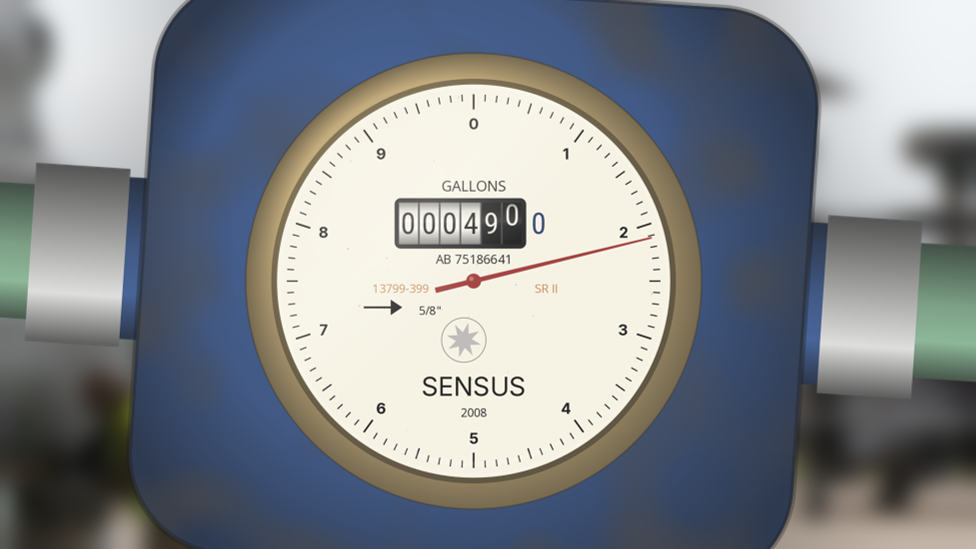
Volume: value=4902.1 unit=gal
